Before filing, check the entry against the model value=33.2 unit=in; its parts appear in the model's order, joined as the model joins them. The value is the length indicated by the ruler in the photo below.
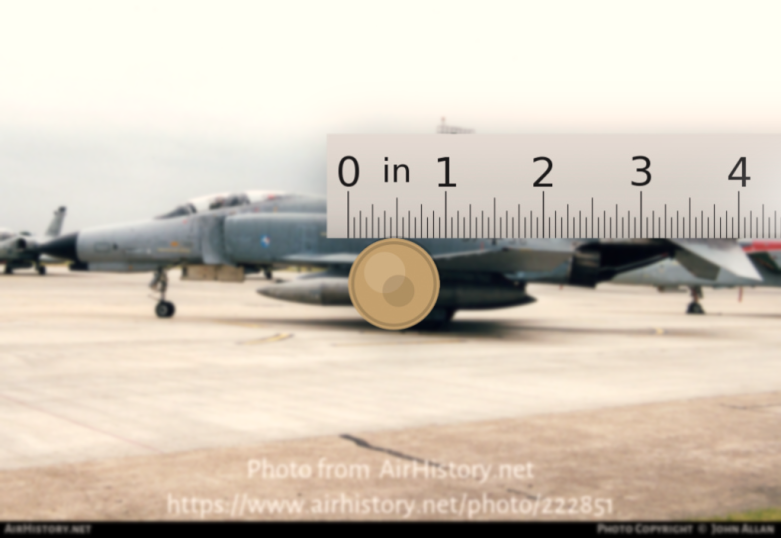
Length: value=0.9375 unit=in
